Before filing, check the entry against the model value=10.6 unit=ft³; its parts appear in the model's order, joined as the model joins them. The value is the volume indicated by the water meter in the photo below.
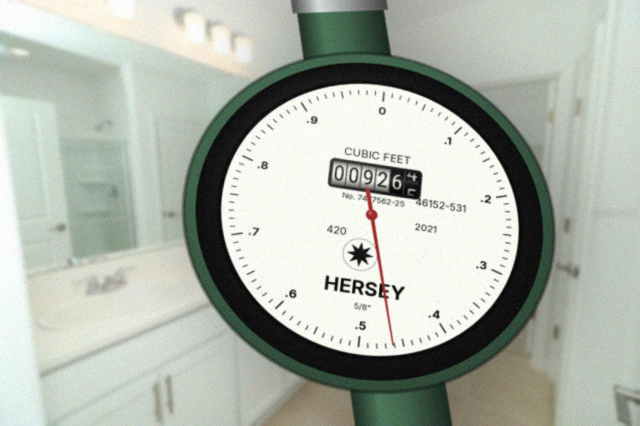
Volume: value=9264.46 unit=ft³
